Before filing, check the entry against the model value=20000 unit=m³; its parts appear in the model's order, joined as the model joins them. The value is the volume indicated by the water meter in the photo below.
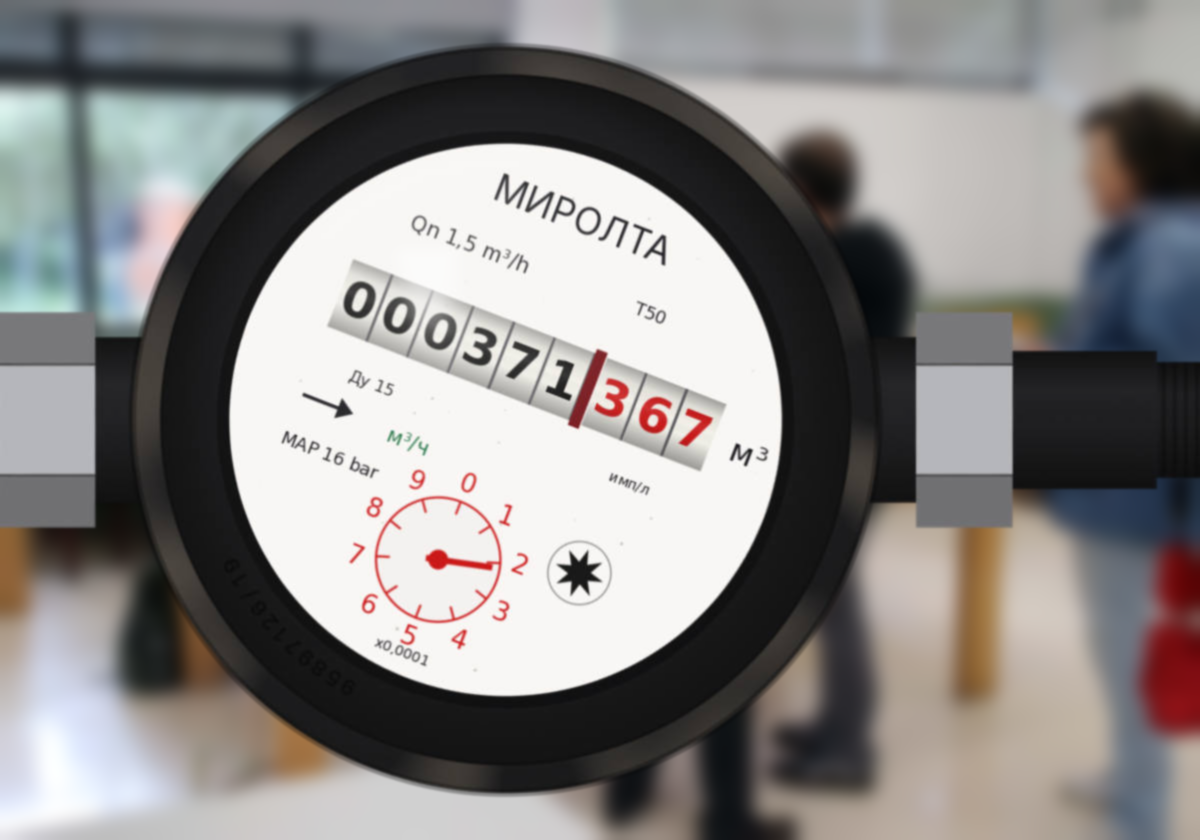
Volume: value=371.3672 unit=m³
